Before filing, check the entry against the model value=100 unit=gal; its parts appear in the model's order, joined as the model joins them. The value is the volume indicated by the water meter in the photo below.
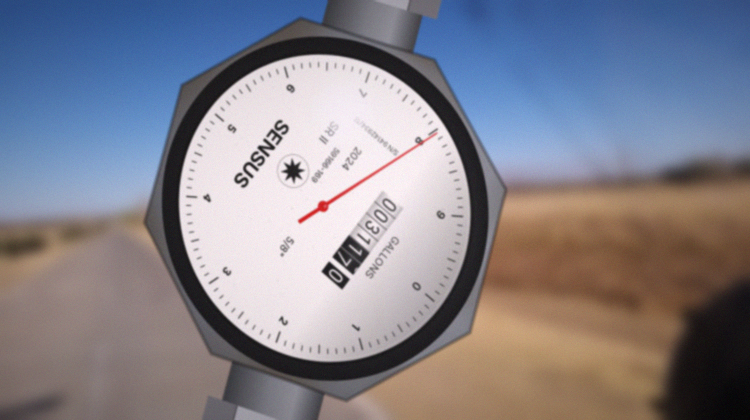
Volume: value=31168.0 unit=gal
